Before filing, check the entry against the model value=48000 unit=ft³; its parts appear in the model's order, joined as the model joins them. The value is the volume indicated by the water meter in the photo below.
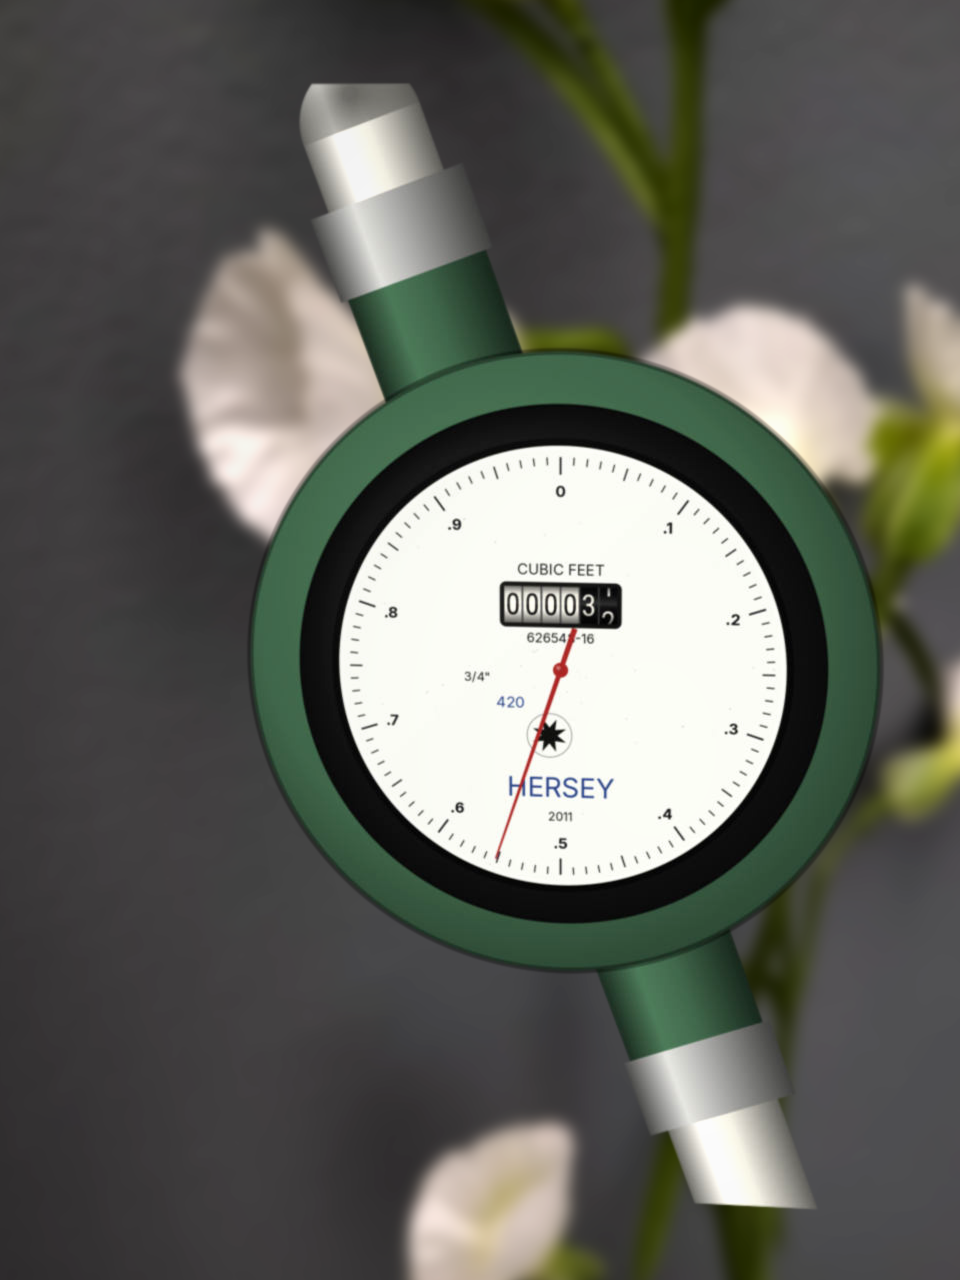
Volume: value=31.55 unit=ft³
